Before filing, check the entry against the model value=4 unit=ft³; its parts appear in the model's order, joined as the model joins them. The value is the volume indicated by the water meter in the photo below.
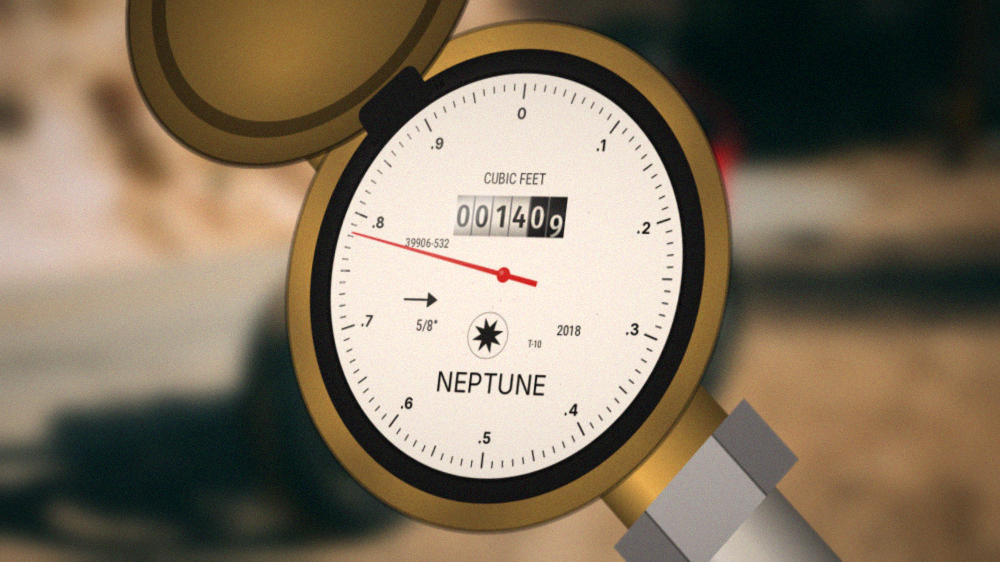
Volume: value=1408.78 unit=ft³
